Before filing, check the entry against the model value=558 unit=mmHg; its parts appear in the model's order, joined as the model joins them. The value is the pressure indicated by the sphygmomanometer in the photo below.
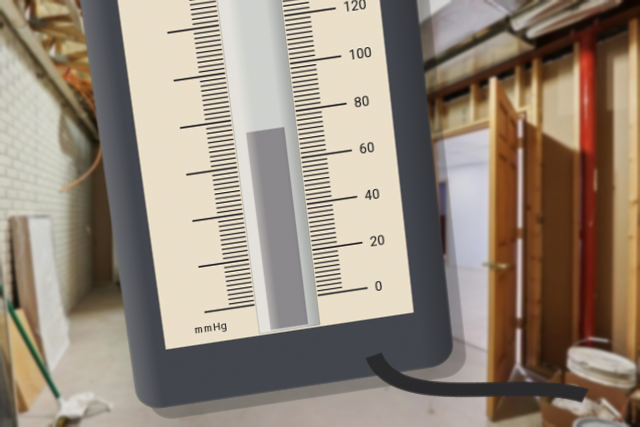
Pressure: value=74 unit=mmHg
